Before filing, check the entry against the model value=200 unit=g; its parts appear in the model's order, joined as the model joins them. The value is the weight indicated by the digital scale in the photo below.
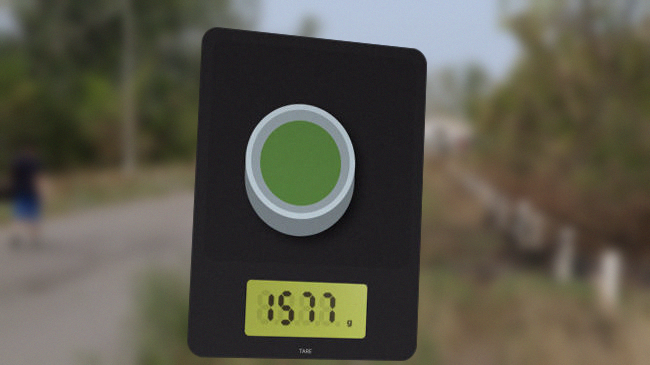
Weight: value=1577 unit=g
